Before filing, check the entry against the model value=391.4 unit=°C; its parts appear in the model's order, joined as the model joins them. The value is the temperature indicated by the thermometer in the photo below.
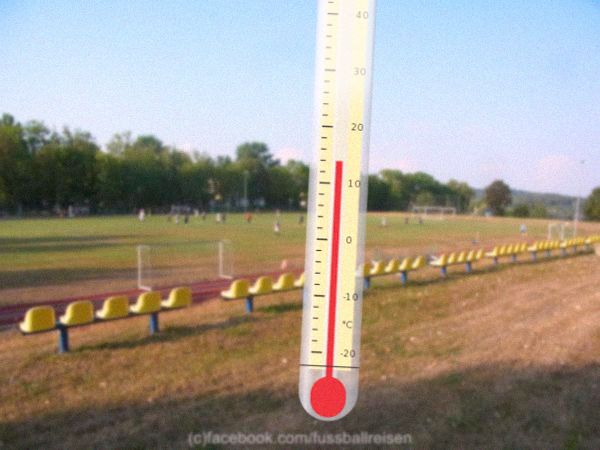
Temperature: value=14 unit=°C
